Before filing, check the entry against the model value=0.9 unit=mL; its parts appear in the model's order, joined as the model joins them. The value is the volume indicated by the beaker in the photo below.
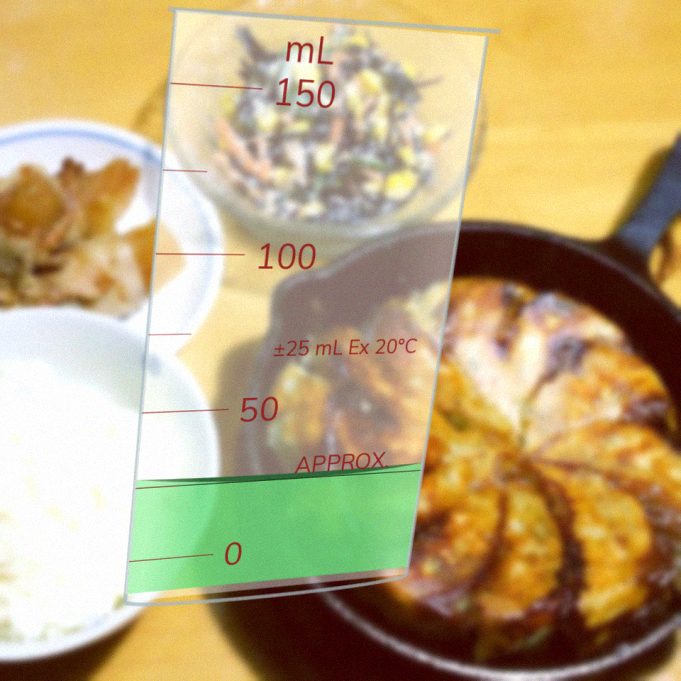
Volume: value=25 unit=mL
